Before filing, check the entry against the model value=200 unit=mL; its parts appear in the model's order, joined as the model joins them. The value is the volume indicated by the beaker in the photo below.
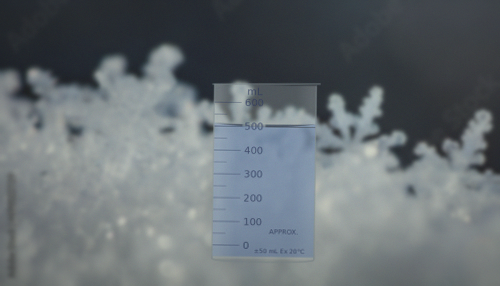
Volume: value=500 unit=mL
